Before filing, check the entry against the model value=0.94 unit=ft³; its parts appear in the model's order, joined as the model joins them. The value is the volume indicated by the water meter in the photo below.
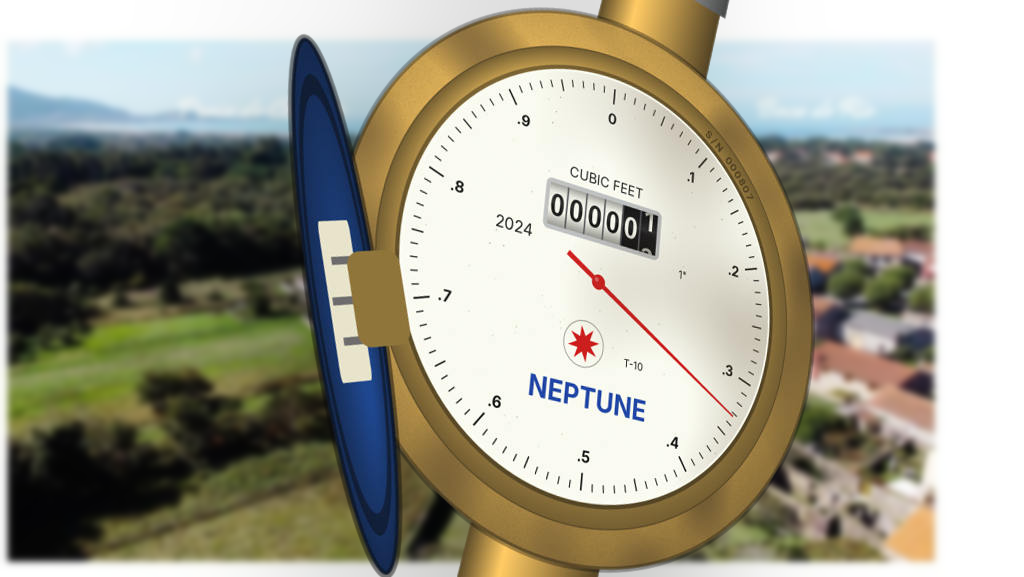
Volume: value=1.33 unit=ft³
